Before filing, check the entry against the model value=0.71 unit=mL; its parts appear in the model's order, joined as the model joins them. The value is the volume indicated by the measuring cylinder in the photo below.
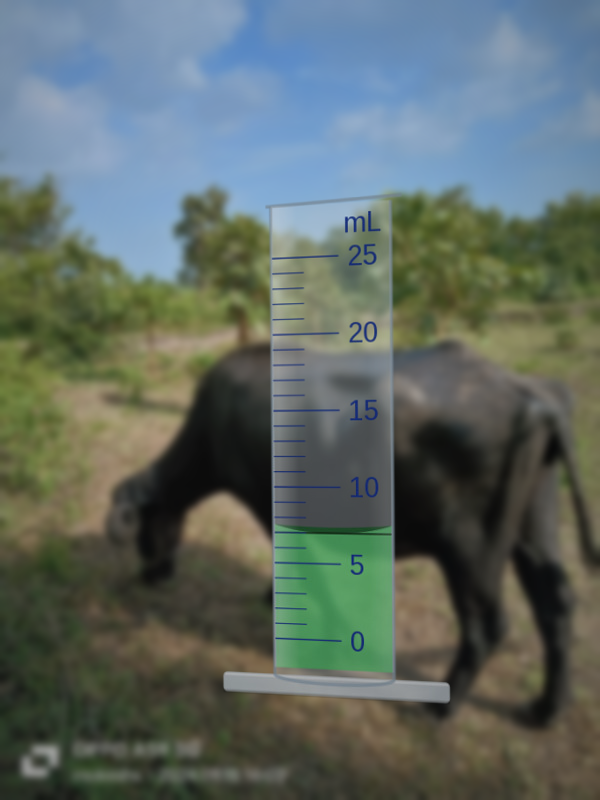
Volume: value=7 unit=mL
